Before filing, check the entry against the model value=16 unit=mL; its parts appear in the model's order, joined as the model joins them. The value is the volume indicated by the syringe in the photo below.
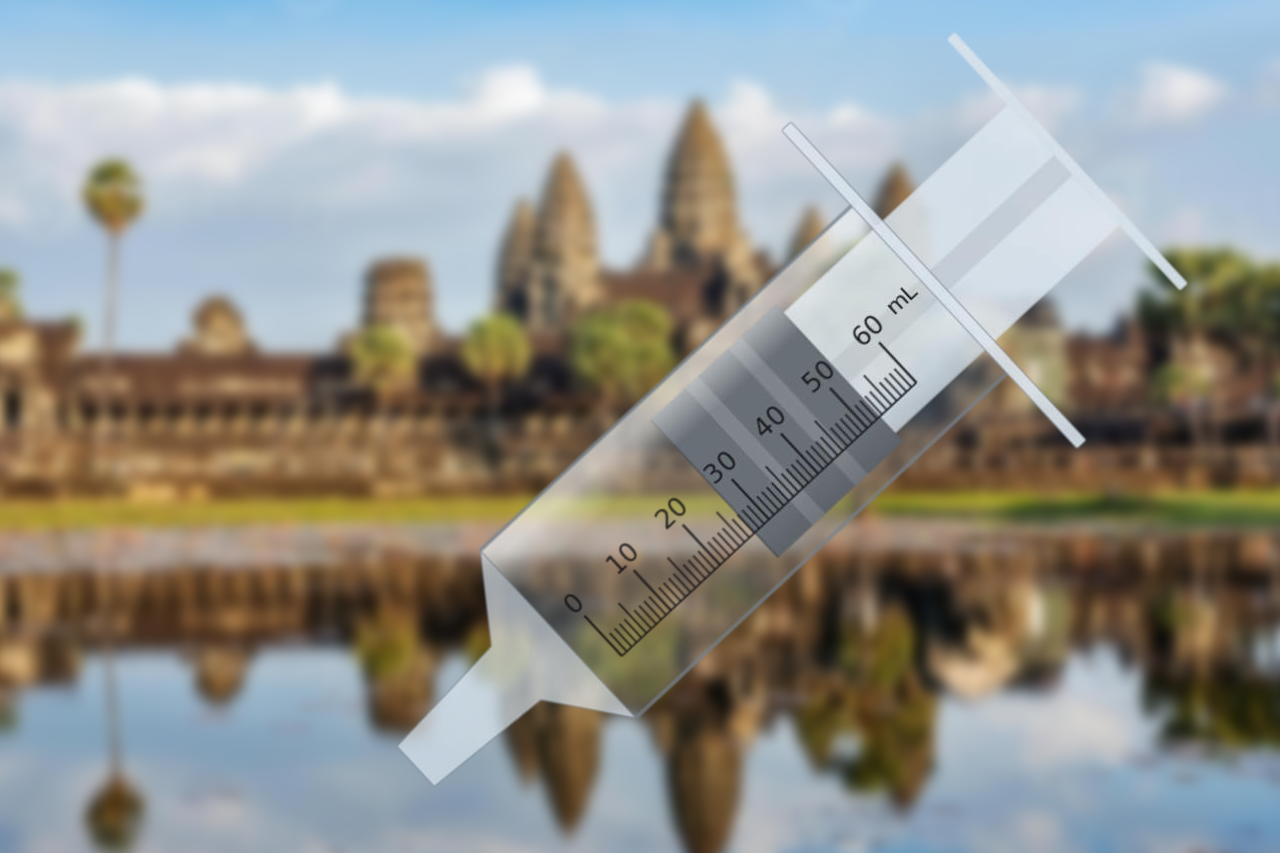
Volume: value=27 unit=mL
